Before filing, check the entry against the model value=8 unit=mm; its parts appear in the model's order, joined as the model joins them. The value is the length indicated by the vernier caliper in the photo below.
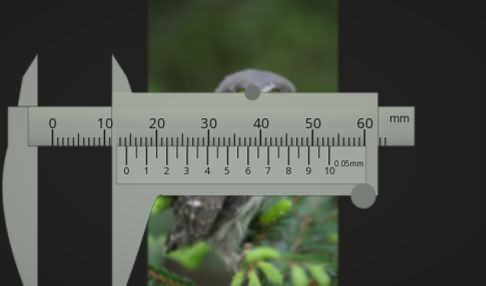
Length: value=14.2 unit=mm
